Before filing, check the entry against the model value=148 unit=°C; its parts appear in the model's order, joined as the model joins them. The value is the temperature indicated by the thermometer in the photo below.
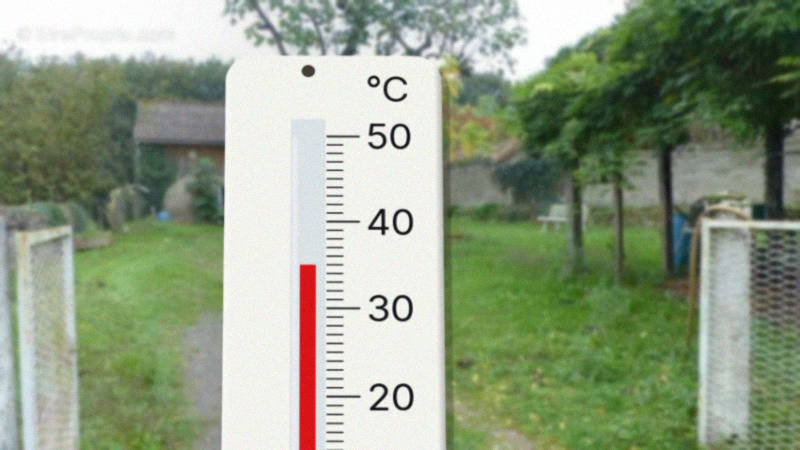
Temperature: value=35 unit=°C
